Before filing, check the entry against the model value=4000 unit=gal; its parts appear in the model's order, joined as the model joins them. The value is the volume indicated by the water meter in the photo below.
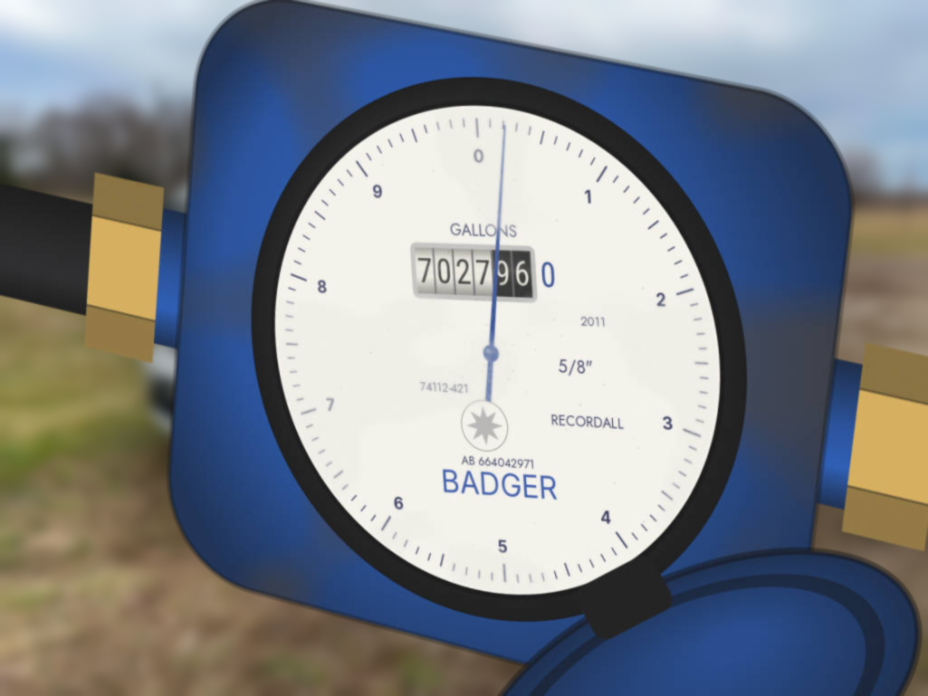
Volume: value=7027960.2 unit=gal
